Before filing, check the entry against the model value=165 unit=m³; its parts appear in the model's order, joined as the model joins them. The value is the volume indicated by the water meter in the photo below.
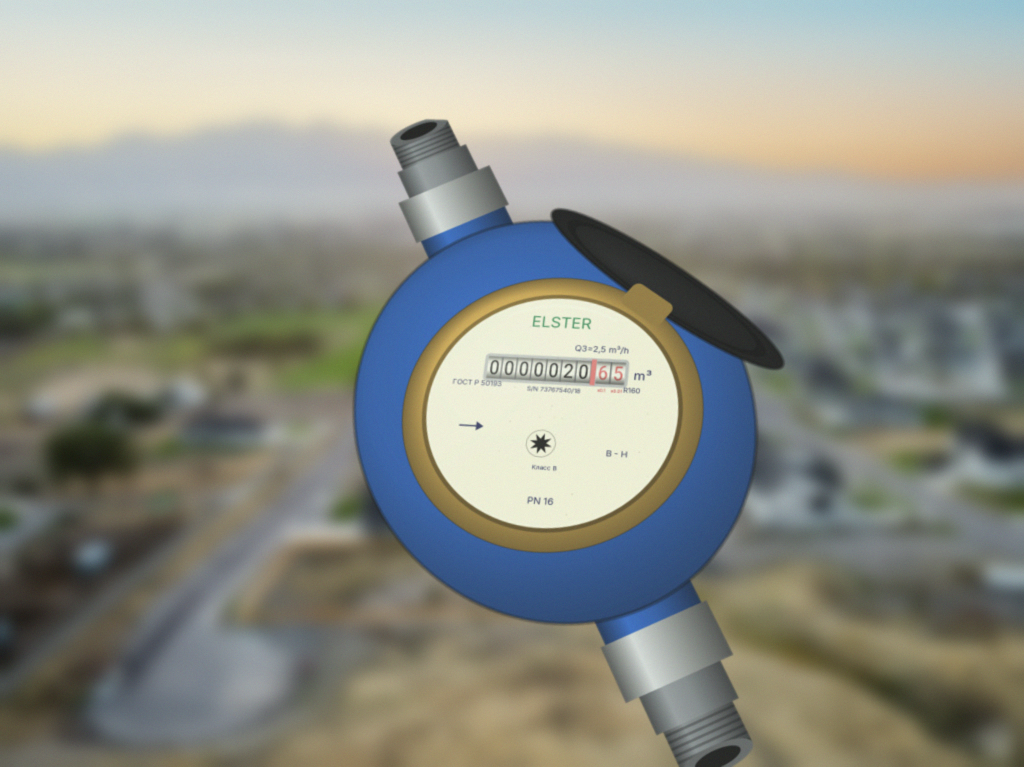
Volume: value=20.65 unit=m³
